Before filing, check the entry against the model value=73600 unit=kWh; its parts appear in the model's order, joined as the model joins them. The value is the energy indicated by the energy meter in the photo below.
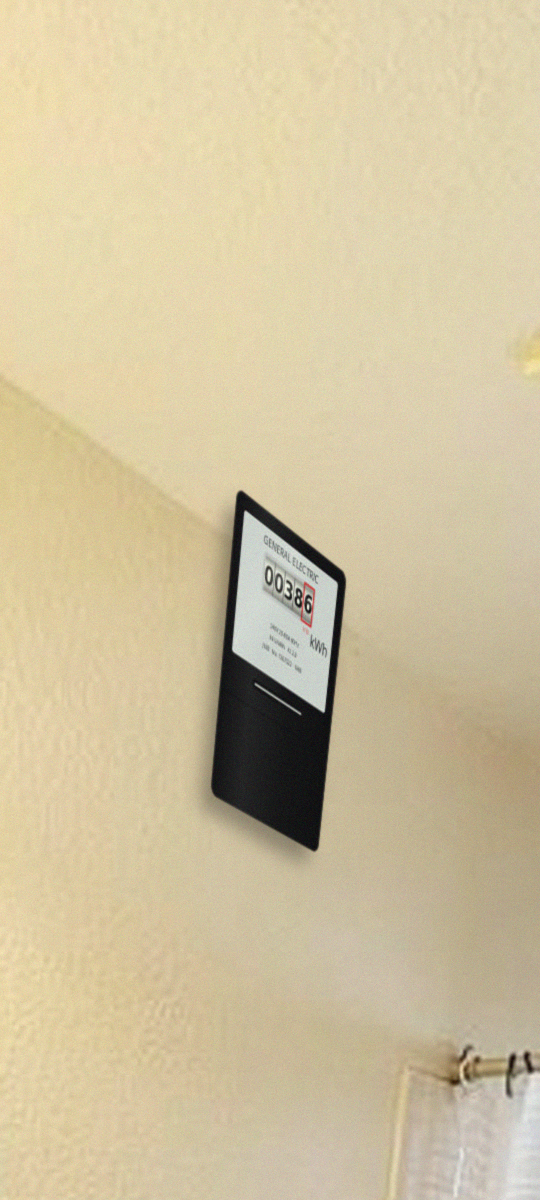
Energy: value=38.6 unit=kWh
